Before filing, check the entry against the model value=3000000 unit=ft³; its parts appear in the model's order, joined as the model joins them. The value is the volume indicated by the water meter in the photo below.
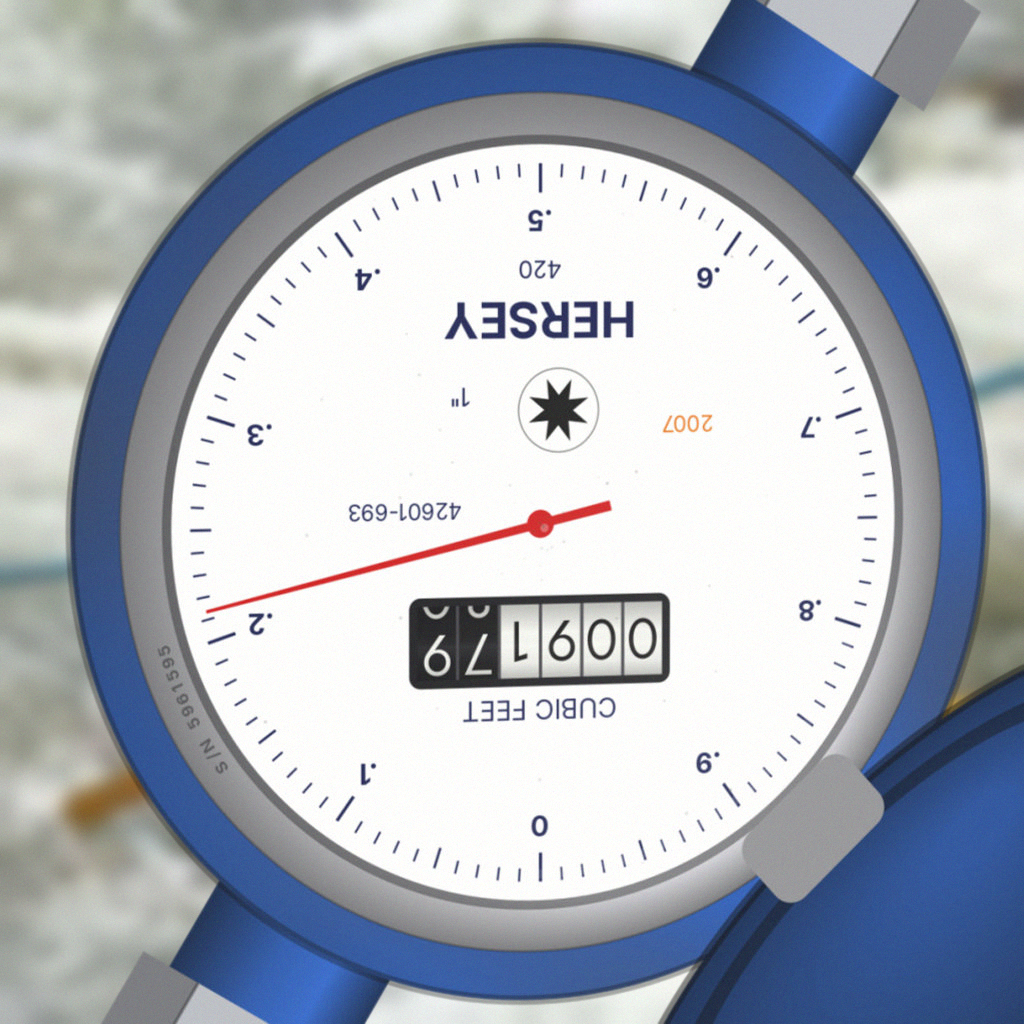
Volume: value=9179.21 unit=ft³
